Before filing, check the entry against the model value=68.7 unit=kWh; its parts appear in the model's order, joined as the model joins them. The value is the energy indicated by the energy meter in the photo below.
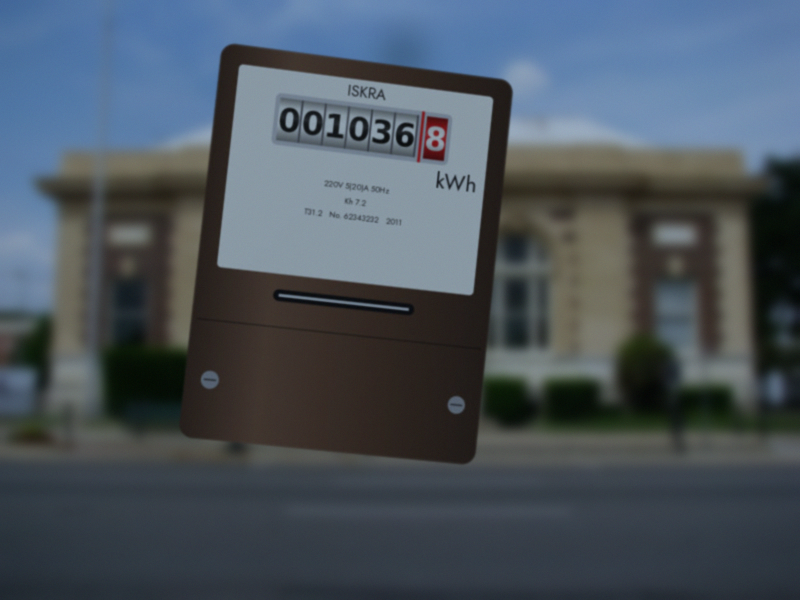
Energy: value=1036.8 unit=kWh
